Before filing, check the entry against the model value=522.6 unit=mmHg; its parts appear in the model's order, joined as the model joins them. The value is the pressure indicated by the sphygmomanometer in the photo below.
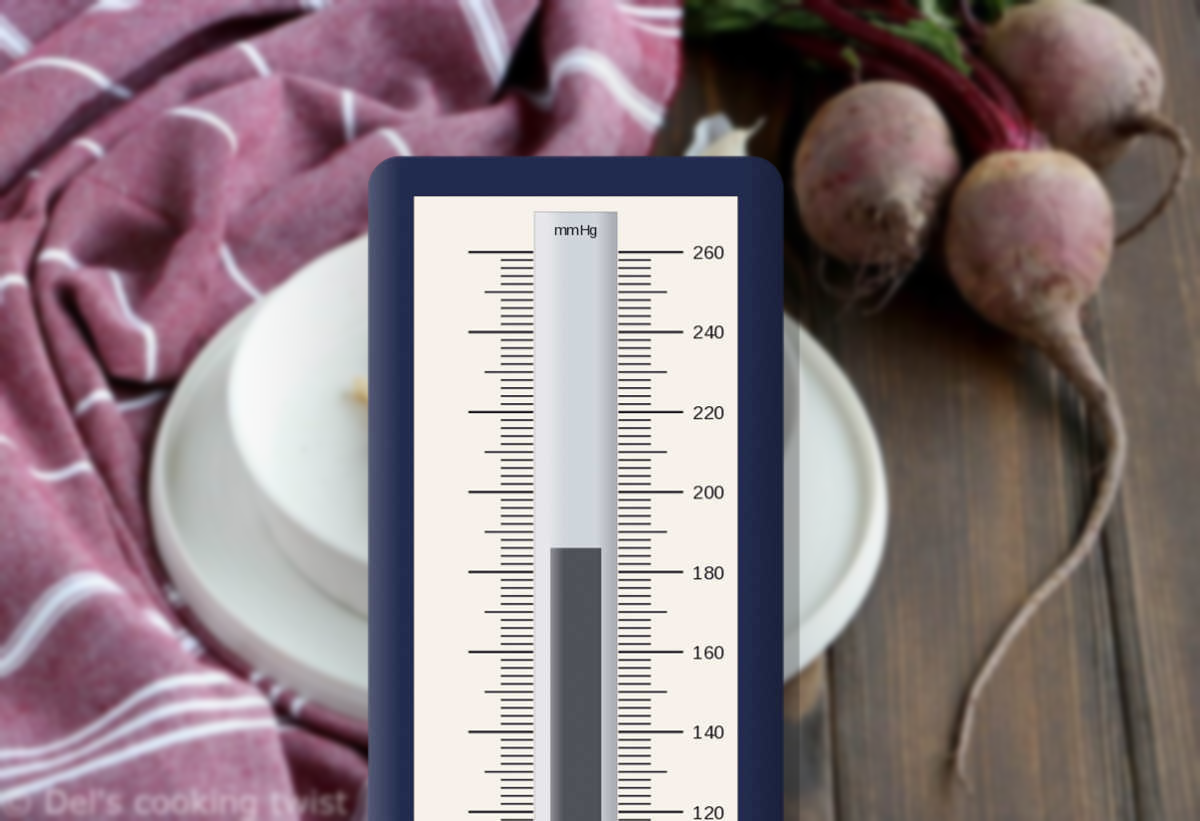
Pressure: value=186 unit=mmHg
